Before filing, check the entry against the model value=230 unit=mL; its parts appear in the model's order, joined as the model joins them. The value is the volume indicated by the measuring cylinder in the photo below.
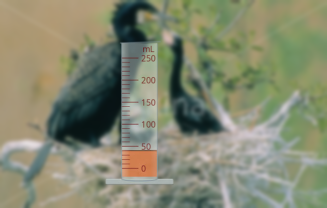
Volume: value=40 unit=mL
